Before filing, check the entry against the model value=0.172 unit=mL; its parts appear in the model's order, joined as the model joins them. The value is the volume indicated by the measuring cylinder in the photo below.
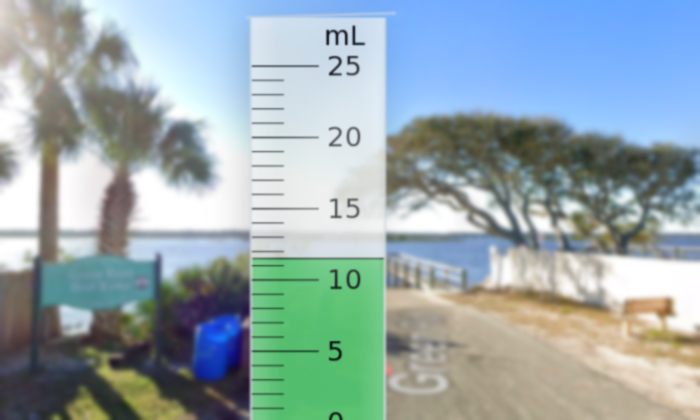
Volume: value=11.5 unit=mL
